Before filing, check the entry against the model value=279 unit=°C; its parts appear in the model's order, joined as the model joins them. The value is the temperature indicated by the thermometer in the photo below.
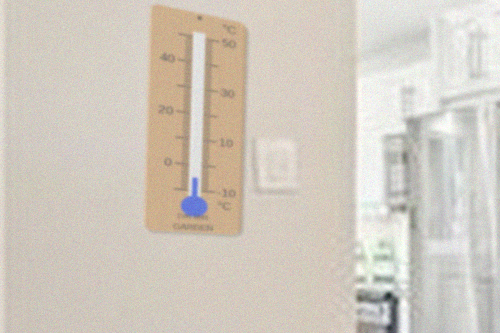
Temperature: value=-5 unit=°C
